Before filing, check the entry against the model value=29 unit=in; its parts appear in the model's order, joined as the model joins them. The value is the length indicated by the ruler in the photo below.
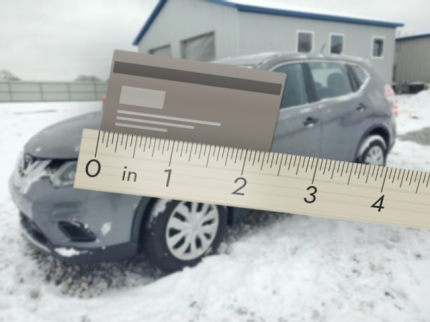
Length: value=2.3125 unit=in
